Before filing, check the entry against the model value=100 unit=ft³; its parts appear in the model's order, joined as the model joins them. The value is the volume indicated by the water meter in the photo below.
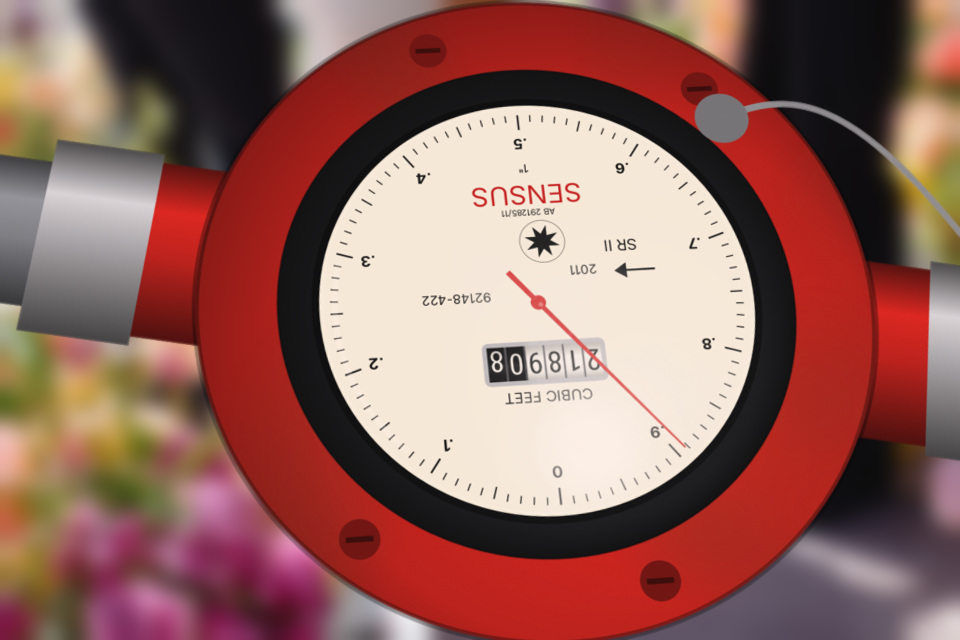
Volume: value=218907.89 unit=ft³
